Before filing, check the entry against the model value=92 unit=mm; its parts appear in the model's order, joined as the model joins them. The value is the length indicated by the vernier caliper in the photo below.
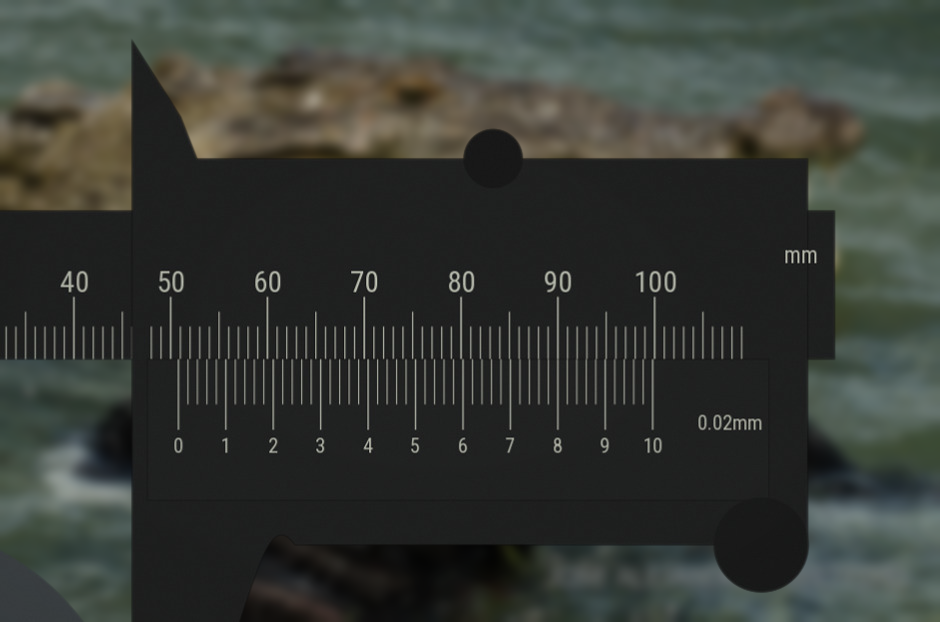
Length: value=50.8 unit=mm
